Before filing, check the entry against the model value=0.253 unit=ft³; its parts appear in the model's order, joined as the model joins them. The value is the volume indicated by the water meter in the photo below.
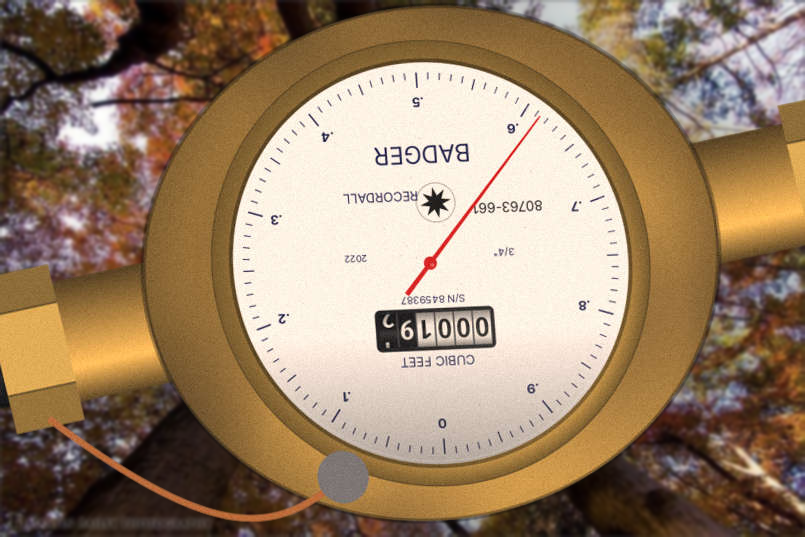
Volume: value=191.61 unit=ft³
